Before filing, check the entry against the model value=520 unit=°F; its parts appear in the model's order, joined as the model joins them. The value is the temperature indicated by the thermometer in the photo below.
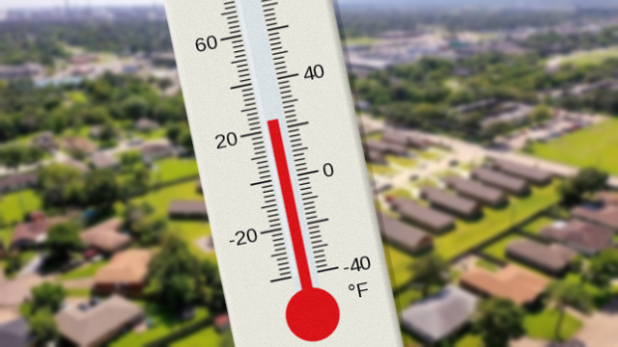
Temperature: value=24 unit=°F
